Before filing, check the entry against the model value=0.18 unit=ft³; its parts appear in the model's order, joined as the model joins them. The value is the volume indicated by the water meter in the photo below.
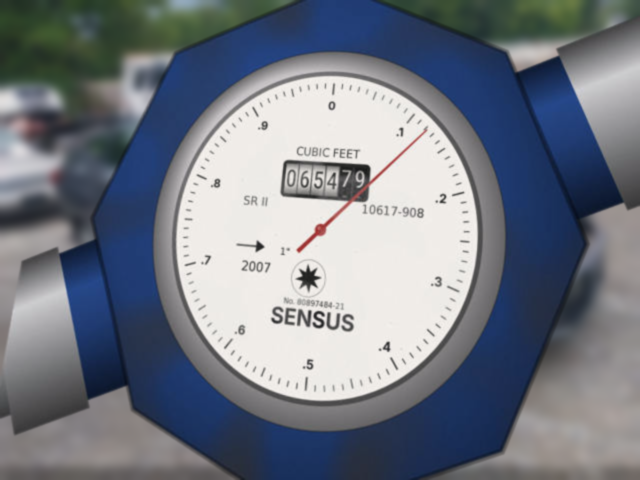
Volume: value=65479.12 unit=ft³
